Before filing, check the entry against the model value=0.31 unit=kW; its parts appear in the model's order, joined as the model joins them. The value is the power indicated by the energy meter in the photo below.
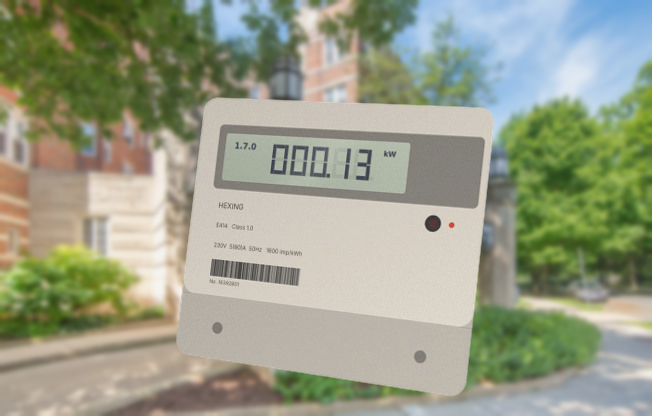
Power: value=0.13 unit=kW
